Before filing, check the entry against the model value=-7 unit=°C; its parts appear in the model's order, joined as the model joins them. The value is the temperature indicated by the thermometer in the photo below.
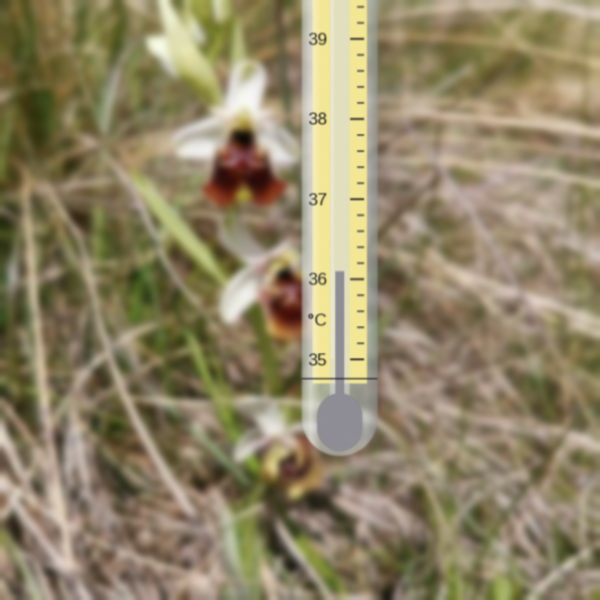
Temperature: value=36.1 unit=°C
